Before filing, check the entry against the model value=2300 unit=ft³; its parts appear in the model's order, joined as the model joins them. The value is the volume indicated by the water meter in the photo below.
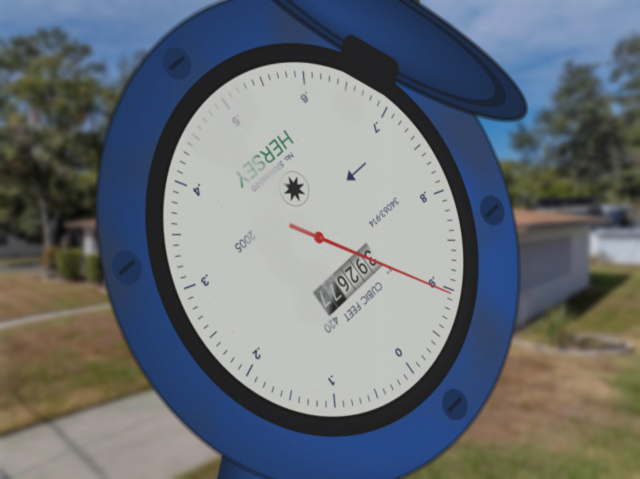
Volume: value=392676.90 unit=ft³
